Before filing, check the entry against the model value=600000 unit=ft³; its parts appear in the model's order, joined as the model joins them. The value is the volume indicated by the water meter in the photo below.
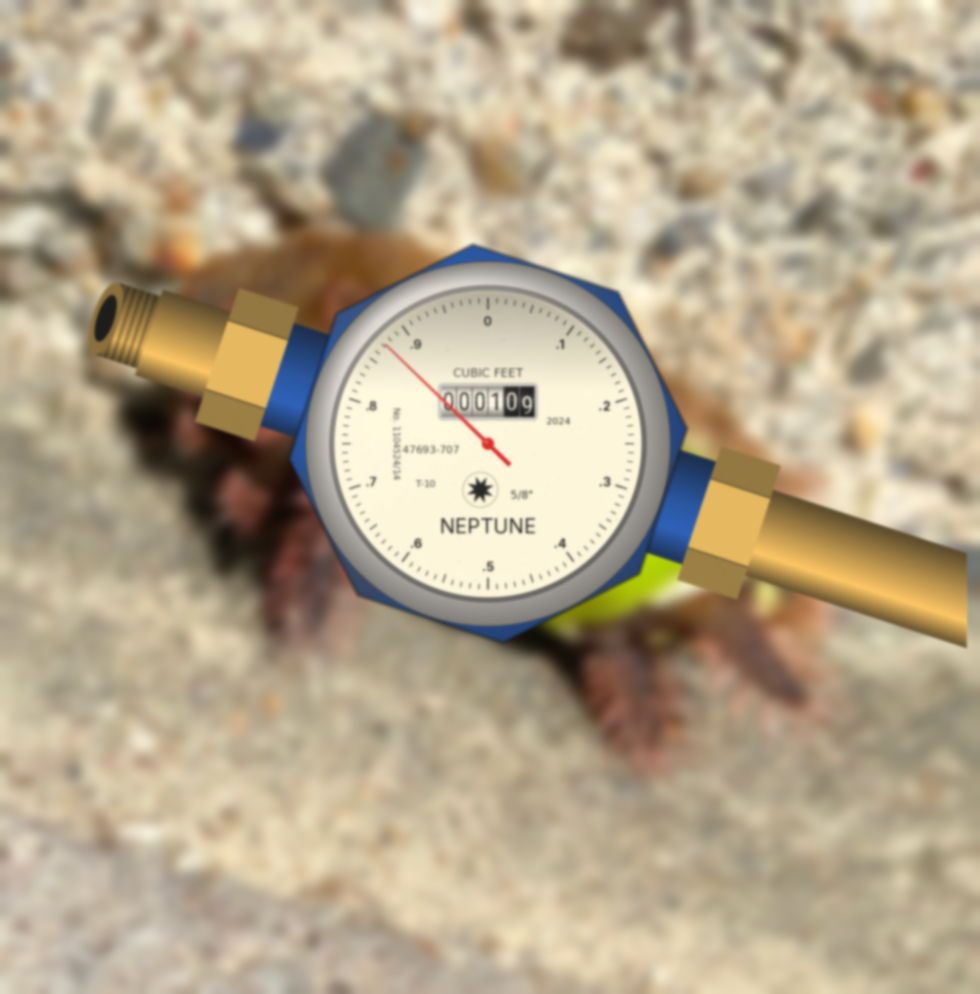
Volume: value=108.87 unit=ft³
